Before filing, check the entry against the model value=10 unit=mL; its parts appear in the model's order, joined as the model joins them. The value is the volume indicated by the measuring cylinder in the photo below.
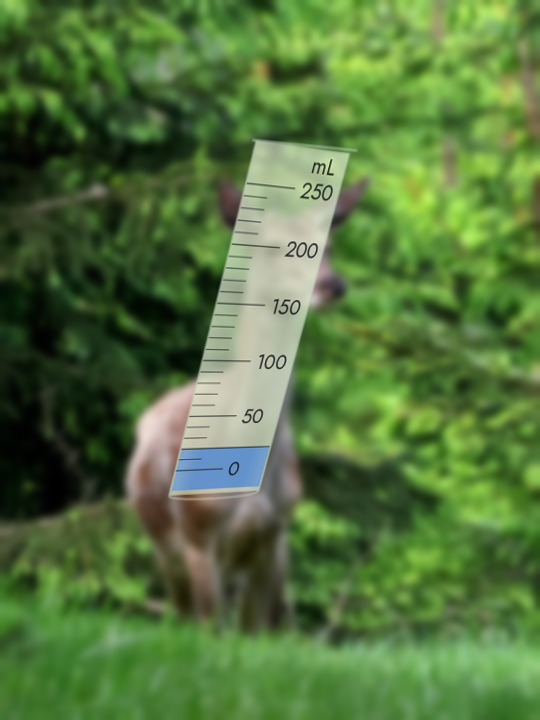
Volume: value=20 unit=mL
